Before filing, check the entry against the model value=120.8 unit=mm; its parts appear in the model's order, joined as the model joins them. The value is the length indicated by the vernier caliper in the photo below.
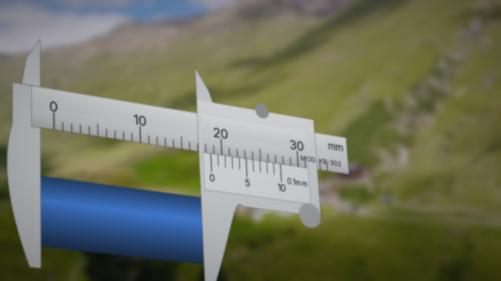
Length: value=18.6 unit=mm
